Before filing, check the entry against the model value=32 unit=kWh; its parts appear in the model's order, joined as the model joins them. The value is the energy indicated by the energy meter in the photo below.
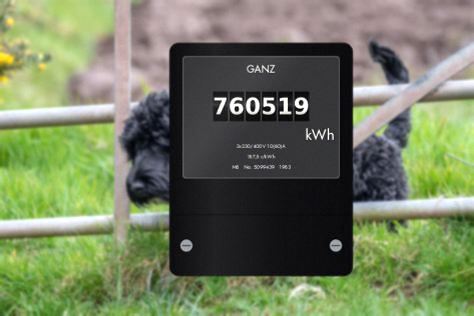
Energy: value=760519 unit=kWh
